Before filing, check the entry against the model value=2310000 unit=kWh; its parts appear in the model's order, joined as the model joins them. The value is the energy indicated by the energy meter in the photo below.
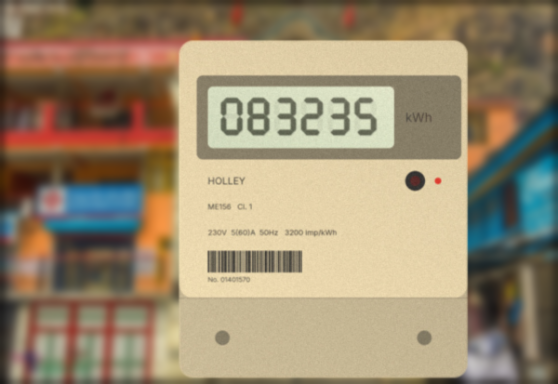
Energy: value=83235 unit=kWh
